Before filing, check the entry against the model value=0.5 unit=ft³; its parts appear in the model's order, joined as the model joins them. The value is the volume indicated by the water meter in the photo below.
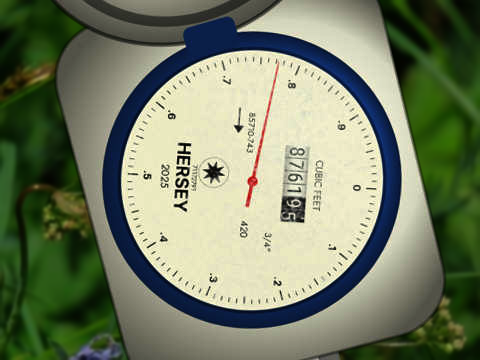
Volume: value=876194.77 unit=ft³
